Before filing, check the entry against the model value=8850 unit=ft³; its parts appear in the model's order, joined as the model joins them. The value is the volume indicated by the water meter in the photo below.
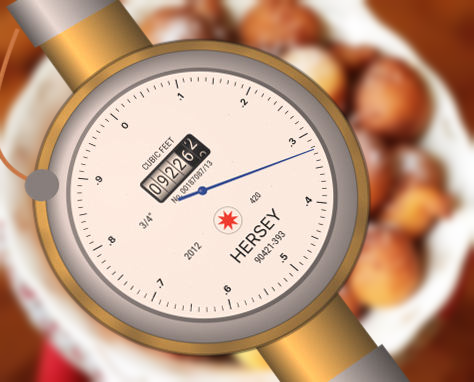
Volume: value=92262.32 unit=ft³
